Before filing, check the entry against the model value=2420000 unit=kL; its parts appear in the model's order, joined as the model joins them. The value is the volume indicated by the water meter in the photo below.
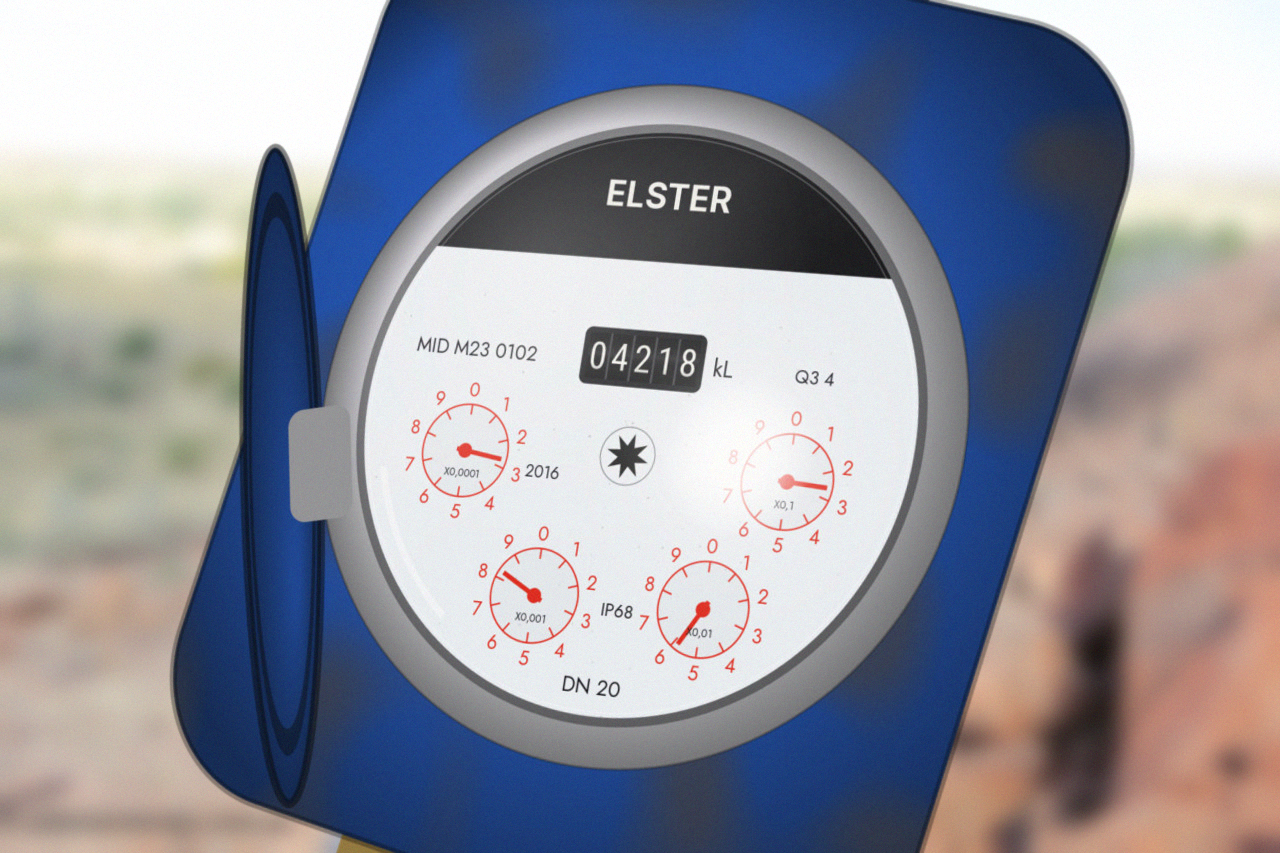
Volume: value=4218.2582 unit=kL
